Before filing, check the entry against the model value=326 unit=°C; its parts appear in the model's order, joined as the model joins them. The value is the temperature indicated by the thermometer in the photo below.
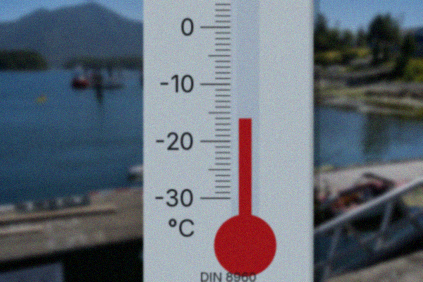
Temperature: value=-16 unit=°C
